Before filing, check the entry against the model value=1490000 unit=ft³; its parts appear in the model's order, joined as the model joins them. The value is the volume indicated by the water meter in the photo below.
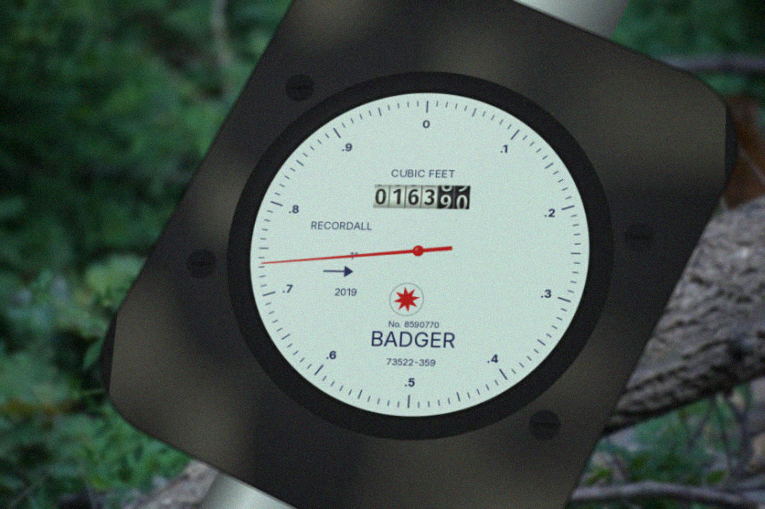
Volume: value=16389.73 unit=ft³
